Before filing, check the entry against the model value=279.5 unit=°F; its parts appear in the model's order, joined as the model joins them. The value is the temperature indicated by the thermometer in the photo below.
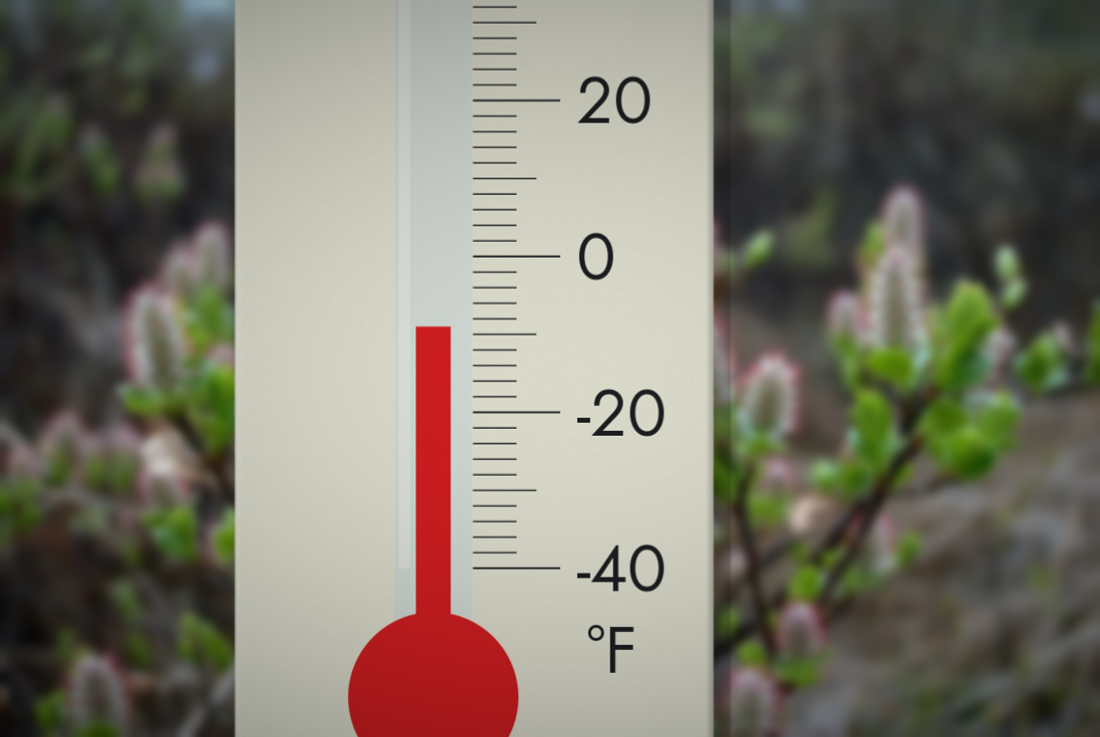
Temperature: value=-9 unit=°F
